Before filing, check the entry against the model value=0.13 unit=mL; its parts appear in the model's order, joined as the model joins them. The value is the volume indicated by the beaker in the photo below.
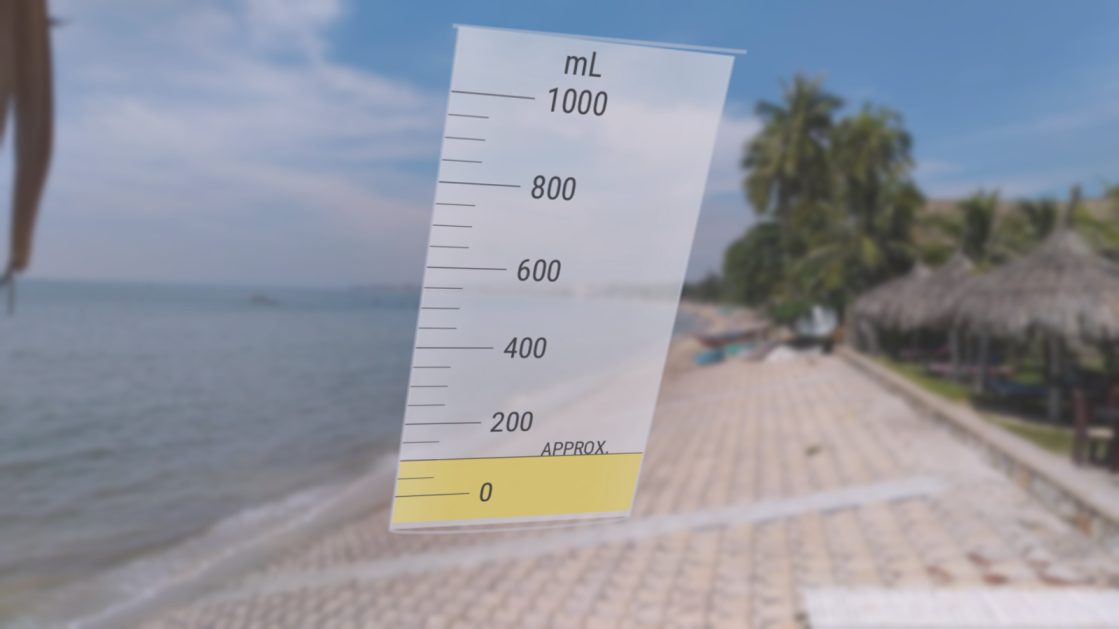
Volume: value=100 unit=mL
